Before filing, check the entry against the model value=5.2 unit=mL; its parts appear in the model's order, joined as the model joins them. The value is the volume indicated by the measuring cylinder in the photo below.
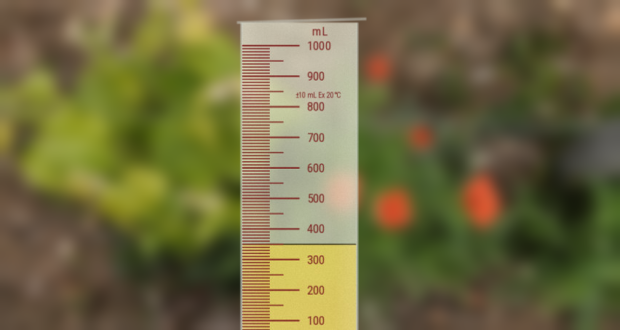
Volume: value=350 unit=mL
